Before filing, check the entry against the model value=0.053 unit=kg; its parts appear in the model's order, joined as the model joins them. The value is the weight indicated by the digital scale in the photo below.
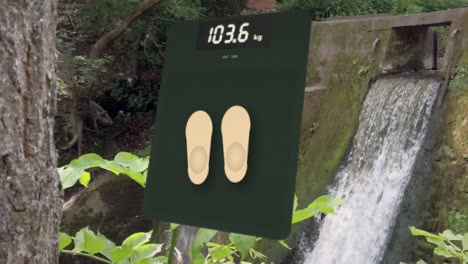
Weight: value=103.6 unit=kg
